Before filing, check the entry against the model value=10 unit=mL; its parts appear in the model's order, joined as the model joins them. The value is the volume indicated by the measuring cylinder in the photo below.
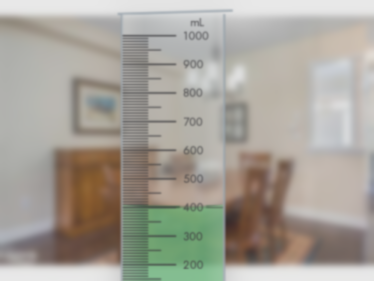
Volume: value=400 unit=mL
